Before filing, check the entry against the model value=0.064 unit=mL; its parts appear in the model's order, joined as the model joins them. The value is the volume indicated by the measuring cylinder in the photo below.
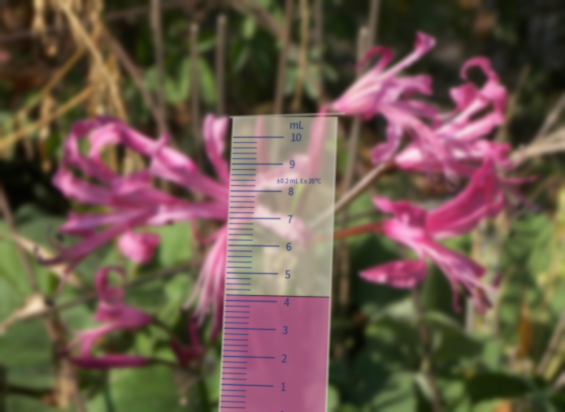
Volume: value=4.2 unit=mL
